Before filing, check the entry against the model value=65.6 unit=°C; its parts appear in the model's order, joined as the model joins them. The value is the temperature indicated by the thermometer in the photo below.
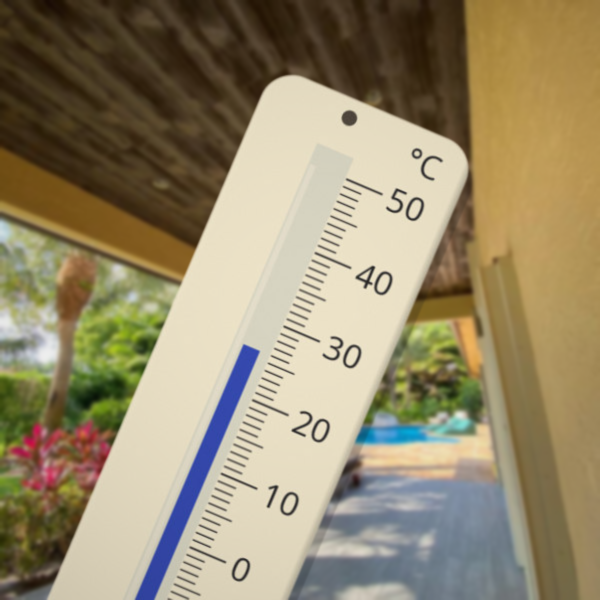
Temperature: value=26 unit=°C
